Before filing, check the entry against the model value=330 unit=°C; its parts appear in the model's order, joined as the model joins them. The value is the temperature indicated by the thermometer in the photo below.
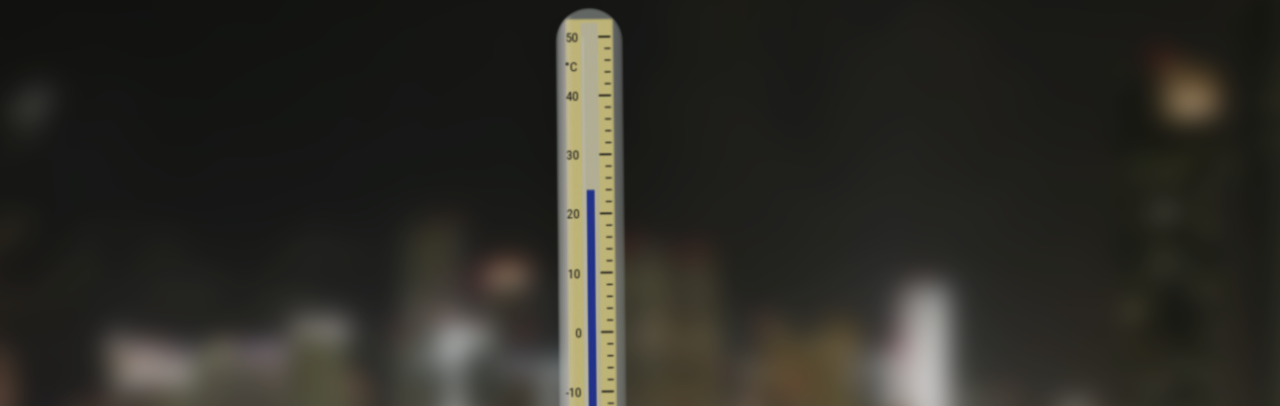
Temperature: value=24 unit=°C
